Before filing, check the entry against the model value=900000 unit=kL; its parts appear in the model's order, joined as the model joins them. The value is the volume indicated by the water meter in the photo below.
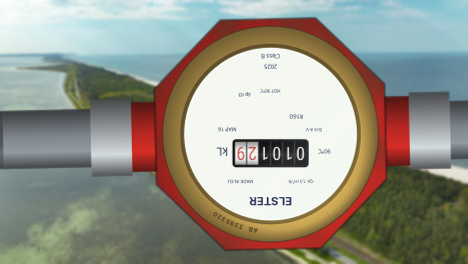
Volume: value=101.29 unit=kL
